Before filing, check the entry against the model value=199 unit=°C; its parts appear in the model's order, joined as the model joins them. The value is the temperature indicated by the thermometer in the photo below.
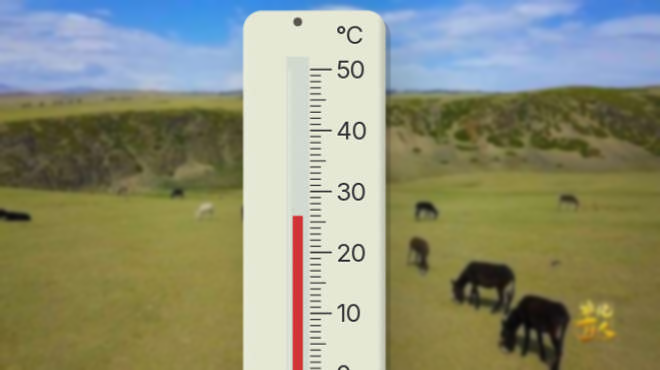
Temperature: value=26 unit=°C
